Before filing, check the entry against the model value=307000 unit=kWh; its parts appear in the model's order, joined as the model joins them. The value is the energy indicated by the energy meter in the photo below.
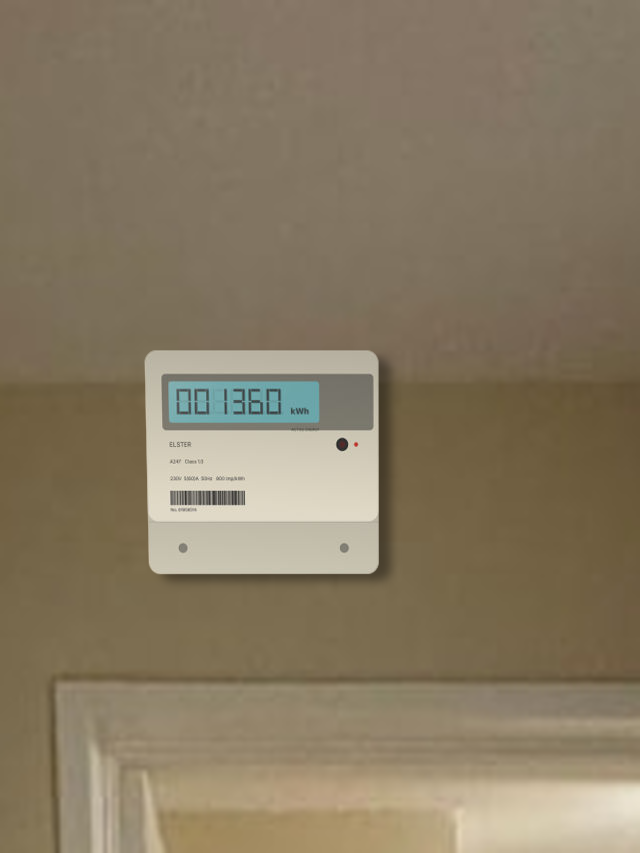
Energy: value=1360 unit=kWh
